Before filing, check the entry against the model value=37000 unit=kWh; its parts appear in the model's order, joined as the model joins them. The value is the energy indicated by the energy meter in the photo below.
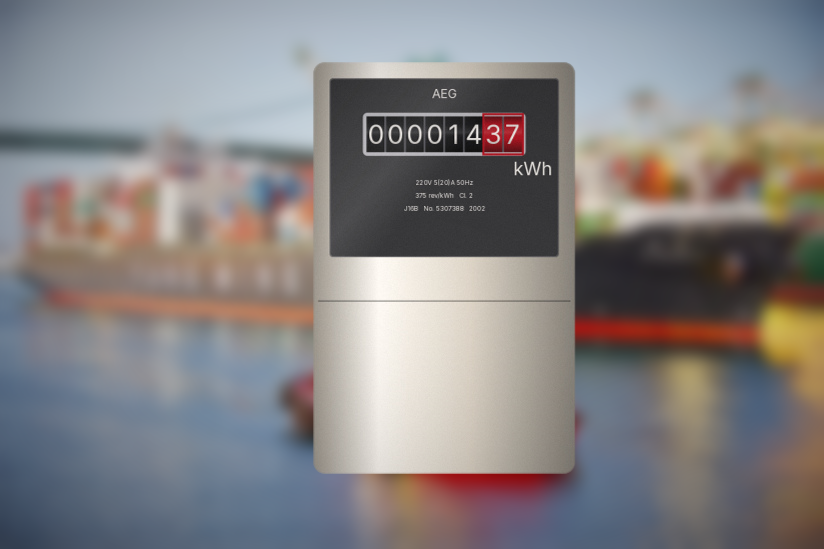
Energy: value=14.37 unit=kWh
